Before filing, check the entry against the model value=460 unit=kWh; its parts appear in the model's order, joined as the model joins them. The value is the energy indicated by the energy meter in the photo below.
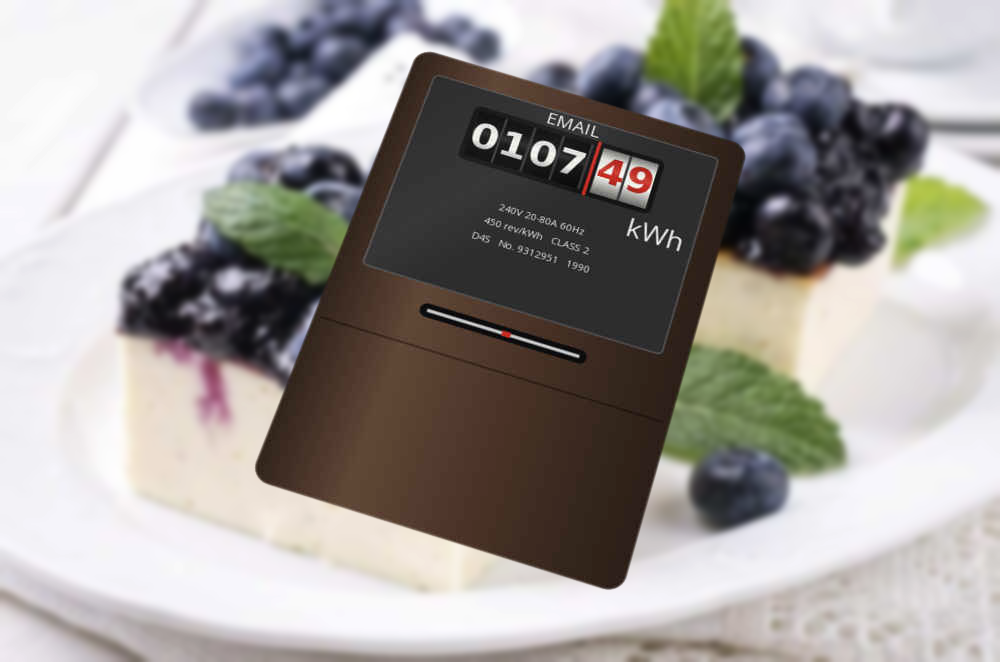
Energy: value=107.49 unit=kWh
